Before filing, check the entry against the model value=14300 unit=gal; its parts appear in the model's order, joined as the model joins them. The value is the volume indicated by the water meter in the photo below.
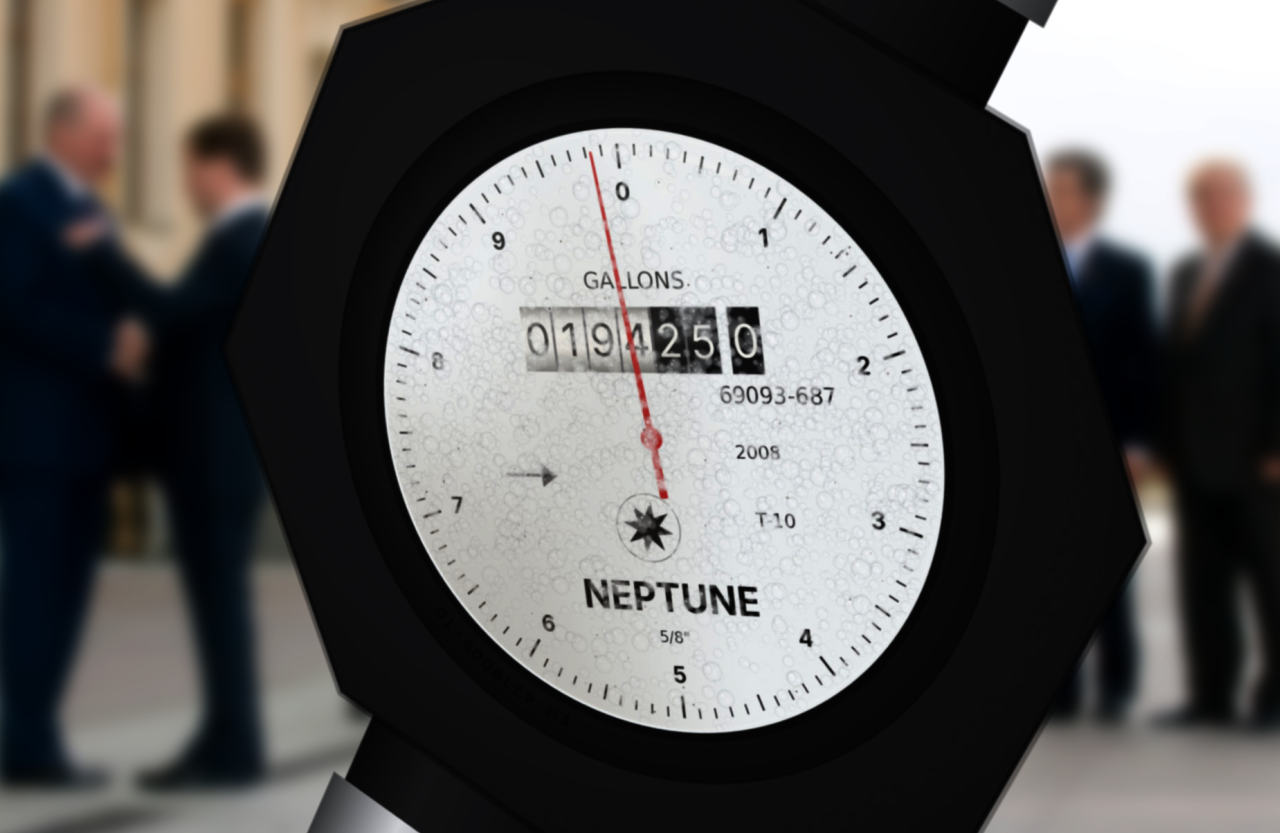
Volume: value=194249.8 unit=gal
